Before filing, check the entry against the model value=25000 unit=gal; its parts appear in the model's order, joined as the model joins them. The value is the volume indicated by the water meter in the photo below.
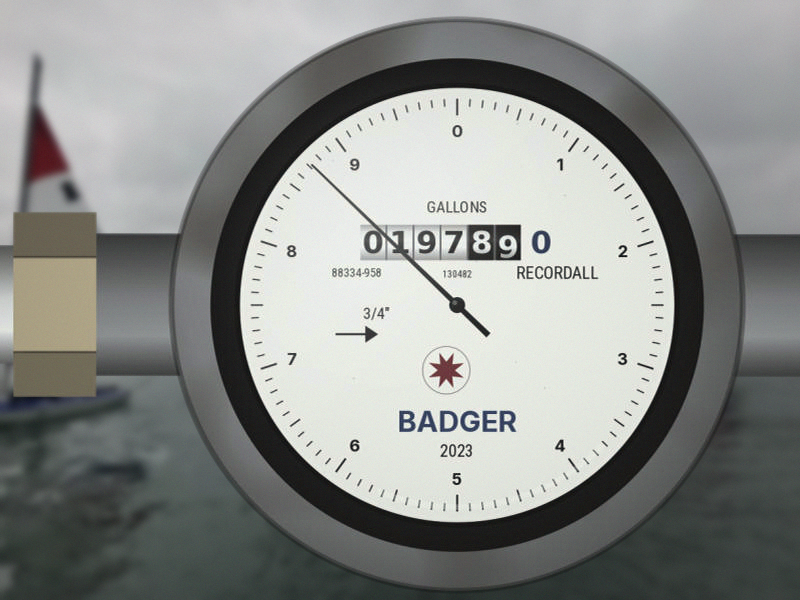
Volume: value=197888.7 unit=gal
